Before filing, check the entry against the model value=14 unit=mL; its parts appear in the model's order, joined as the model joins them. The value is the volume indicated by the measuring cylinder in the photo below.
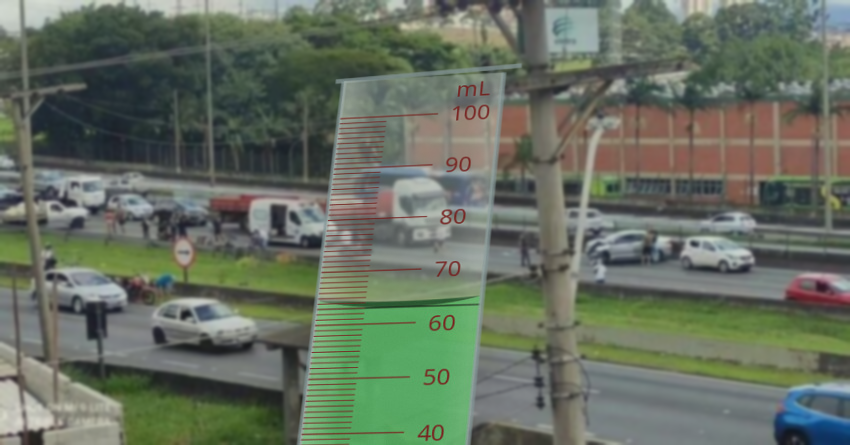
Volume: value=63 unit=mL
